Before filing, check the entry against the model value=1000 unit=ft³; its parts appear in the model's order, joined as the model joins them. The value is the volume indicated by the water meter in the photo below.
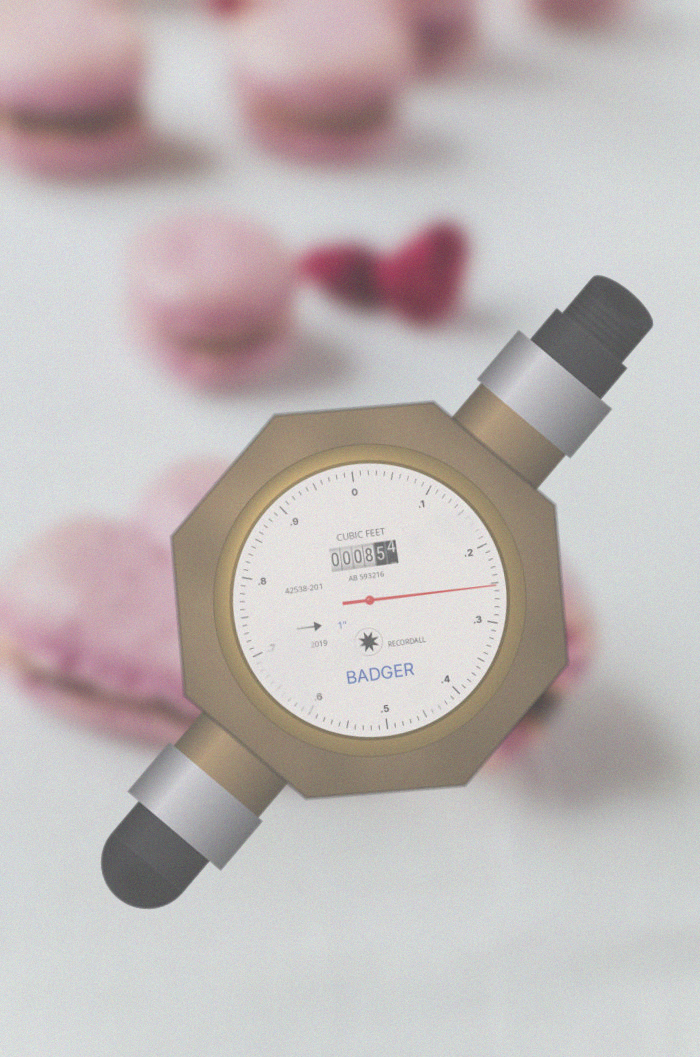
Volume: value=854.25 unit=ft³
